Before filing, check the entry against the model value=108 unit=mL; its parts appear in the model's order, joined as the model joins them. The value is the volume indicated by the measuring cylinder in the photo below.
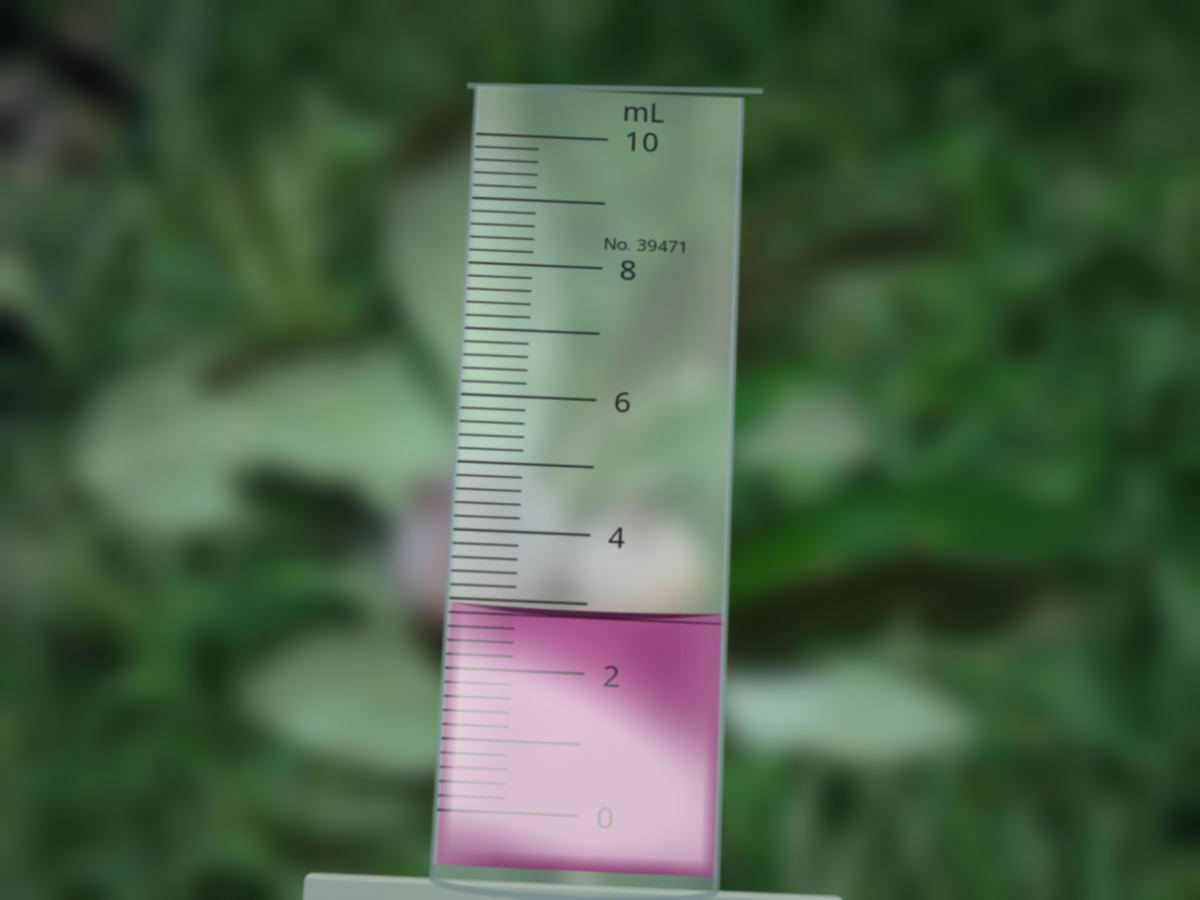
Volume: value=2.8 unit=mL
